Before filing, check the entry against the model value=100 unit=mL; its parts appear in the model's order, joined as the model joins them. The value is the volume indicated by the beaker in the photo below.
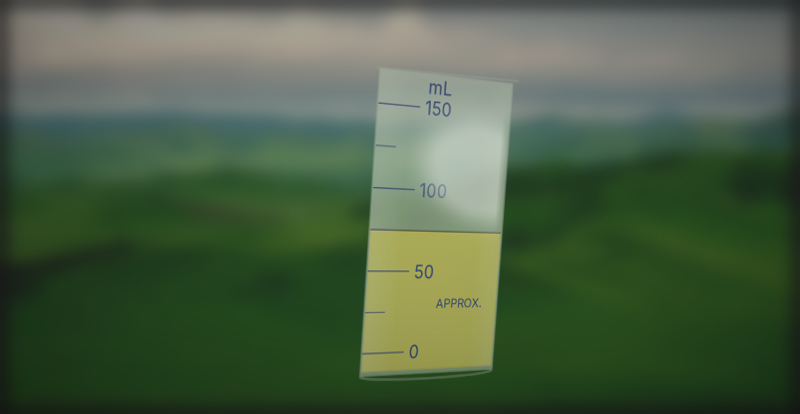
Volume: value=75 unit=mL
